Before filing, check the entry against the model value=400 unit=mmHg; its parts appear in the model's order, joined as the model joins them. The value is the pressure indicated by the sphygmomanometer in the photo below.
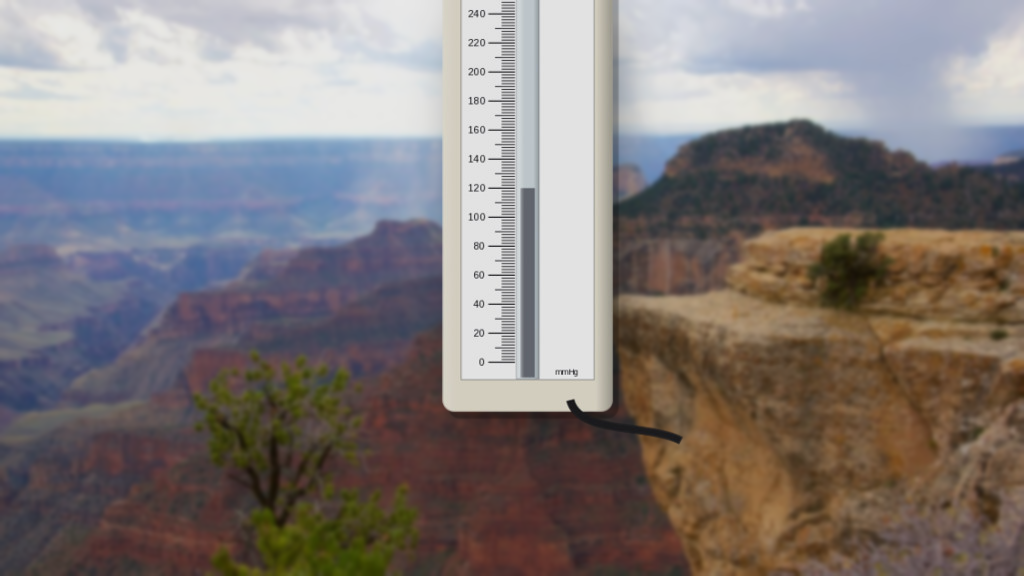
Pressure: value=120 unit=mmHg
